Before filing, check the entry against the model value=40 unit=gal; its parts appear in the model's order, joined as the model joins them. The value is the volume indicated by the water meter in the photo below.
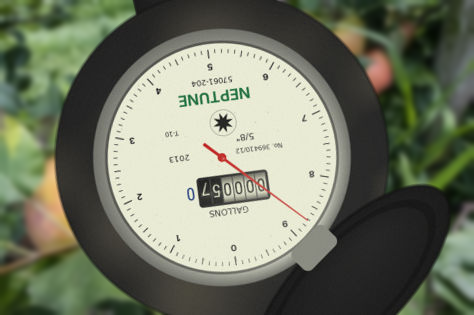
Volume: value=568.7 unit=gal
